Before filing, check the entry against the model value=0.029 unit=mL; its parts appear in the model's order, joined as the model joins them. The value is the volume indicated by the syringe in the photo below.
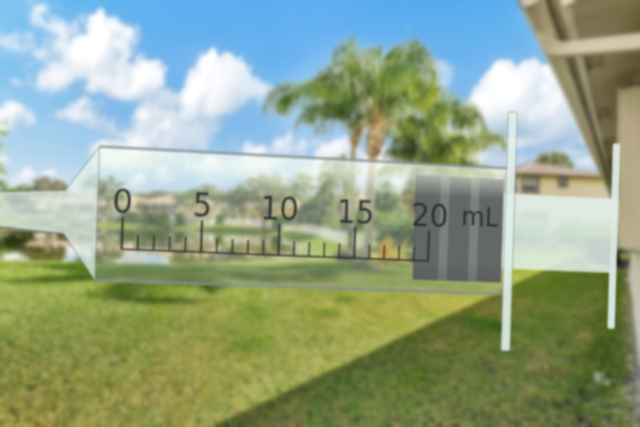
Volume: value=19 unit=mL
